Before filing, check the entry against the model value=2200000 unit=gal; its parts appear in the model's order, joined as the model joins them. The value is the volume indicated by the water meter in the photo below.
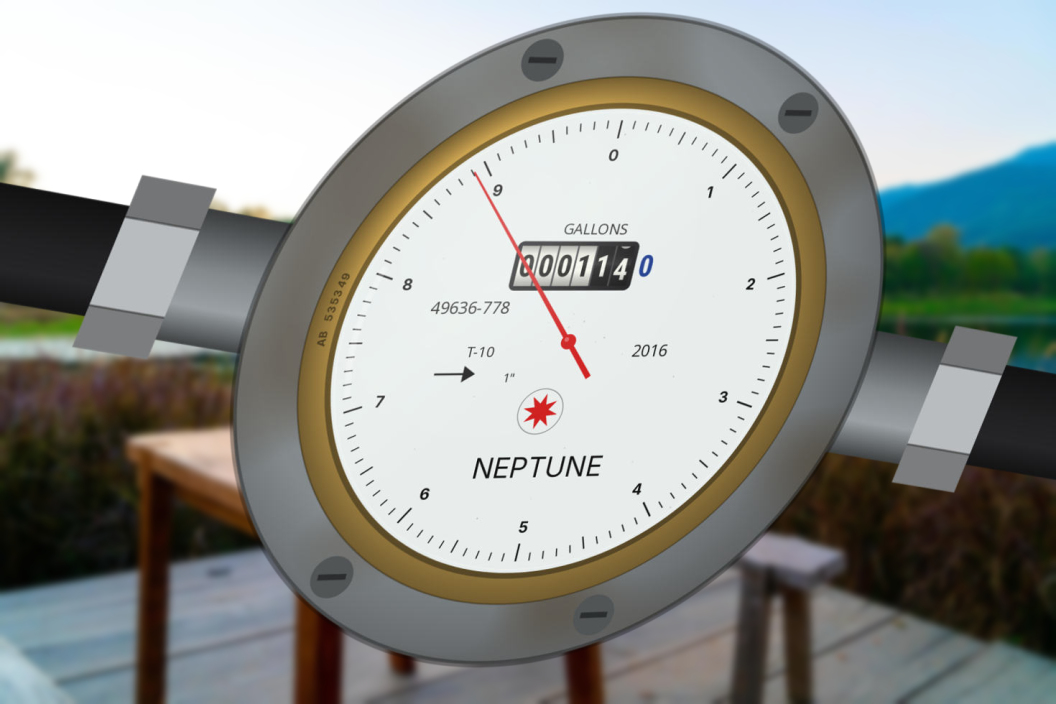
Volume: value=1138.9 unit=gal
